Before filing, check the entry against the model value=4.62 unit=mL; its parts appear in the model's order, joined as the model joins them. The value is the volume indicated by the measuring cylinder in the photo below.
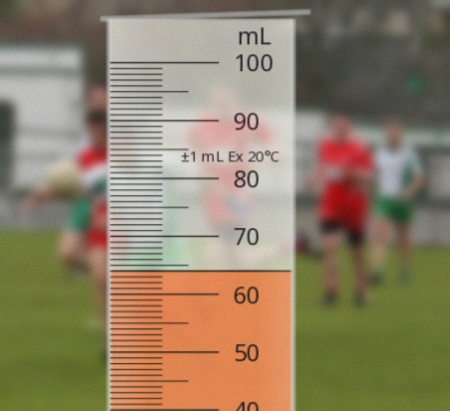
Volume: value=64 unit=mL
